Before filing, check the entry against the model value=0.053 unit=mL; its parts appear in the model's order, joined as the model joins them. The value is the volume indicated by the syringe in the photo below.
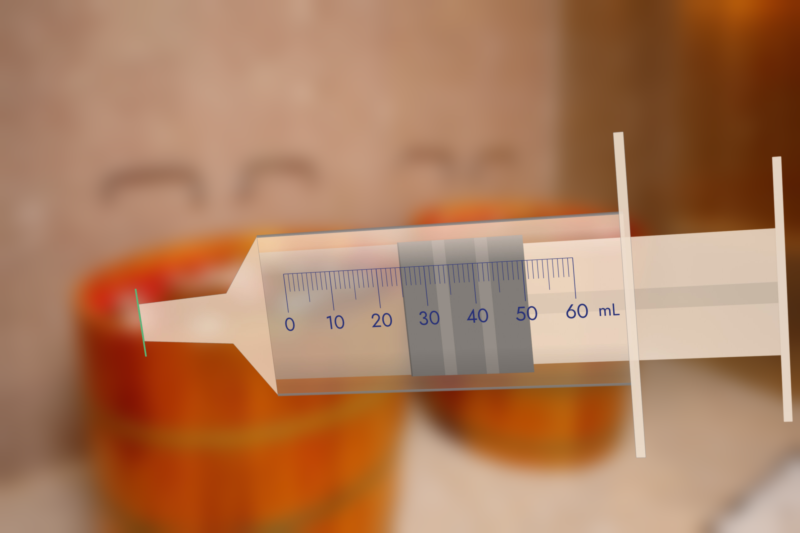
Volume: value=25 unit=mL
